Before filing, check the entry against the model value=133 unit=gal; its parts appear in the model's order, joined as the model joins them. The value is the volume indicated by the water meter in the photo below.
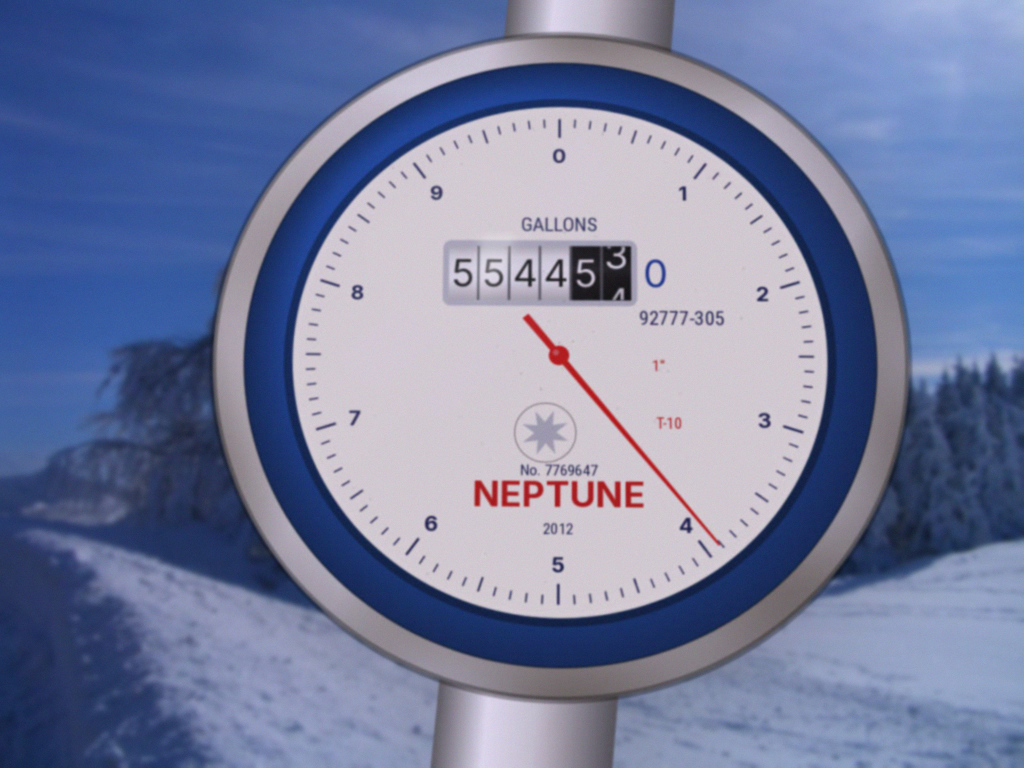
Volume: value=5544533.9 unit=gal
